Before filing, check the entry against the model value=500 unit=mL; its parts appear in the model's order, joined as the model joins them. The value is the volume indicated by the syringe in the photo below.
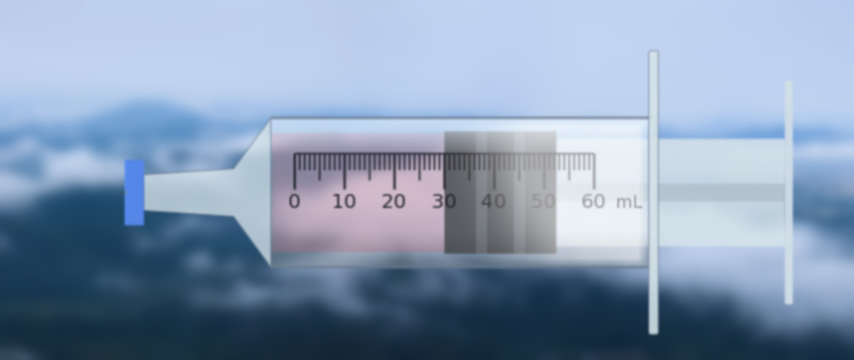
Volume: value=30 unit=mL
